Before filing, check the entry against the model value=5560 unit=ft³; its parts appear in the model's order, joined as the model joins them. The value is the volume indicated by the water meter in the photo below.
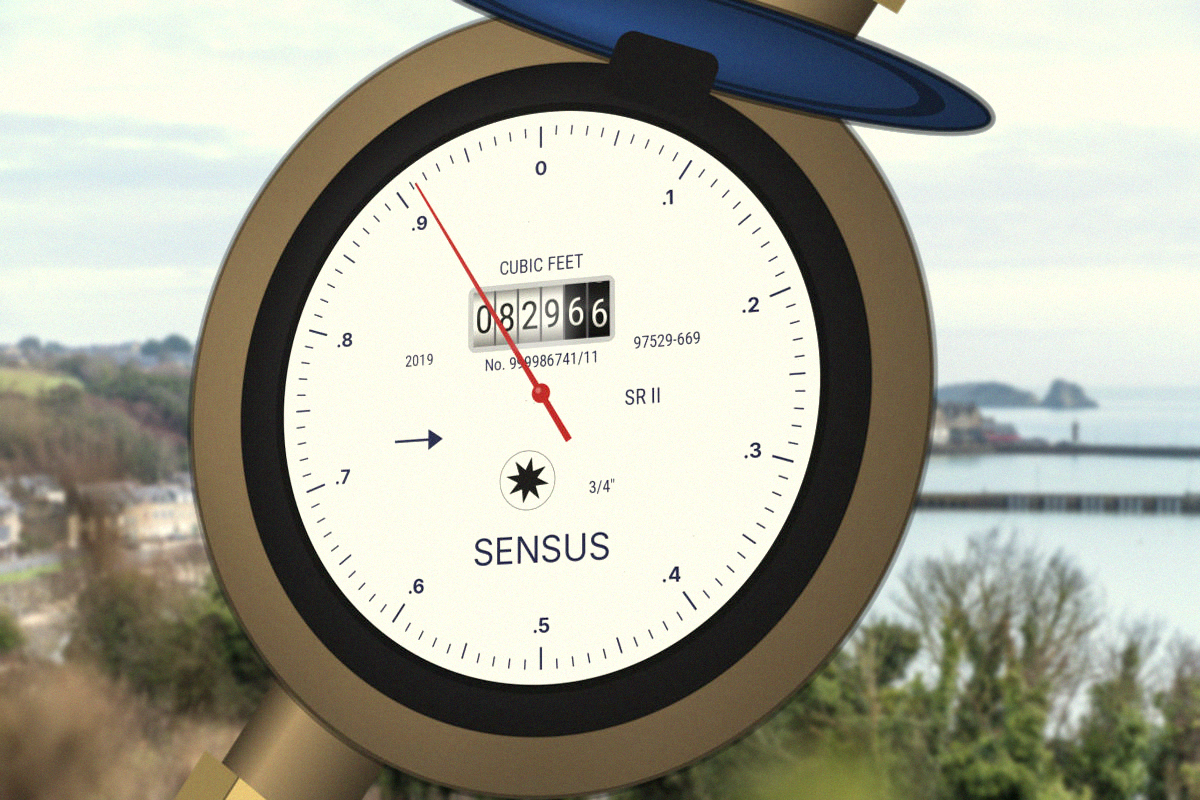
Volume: value=82965.91 unit=ft³
